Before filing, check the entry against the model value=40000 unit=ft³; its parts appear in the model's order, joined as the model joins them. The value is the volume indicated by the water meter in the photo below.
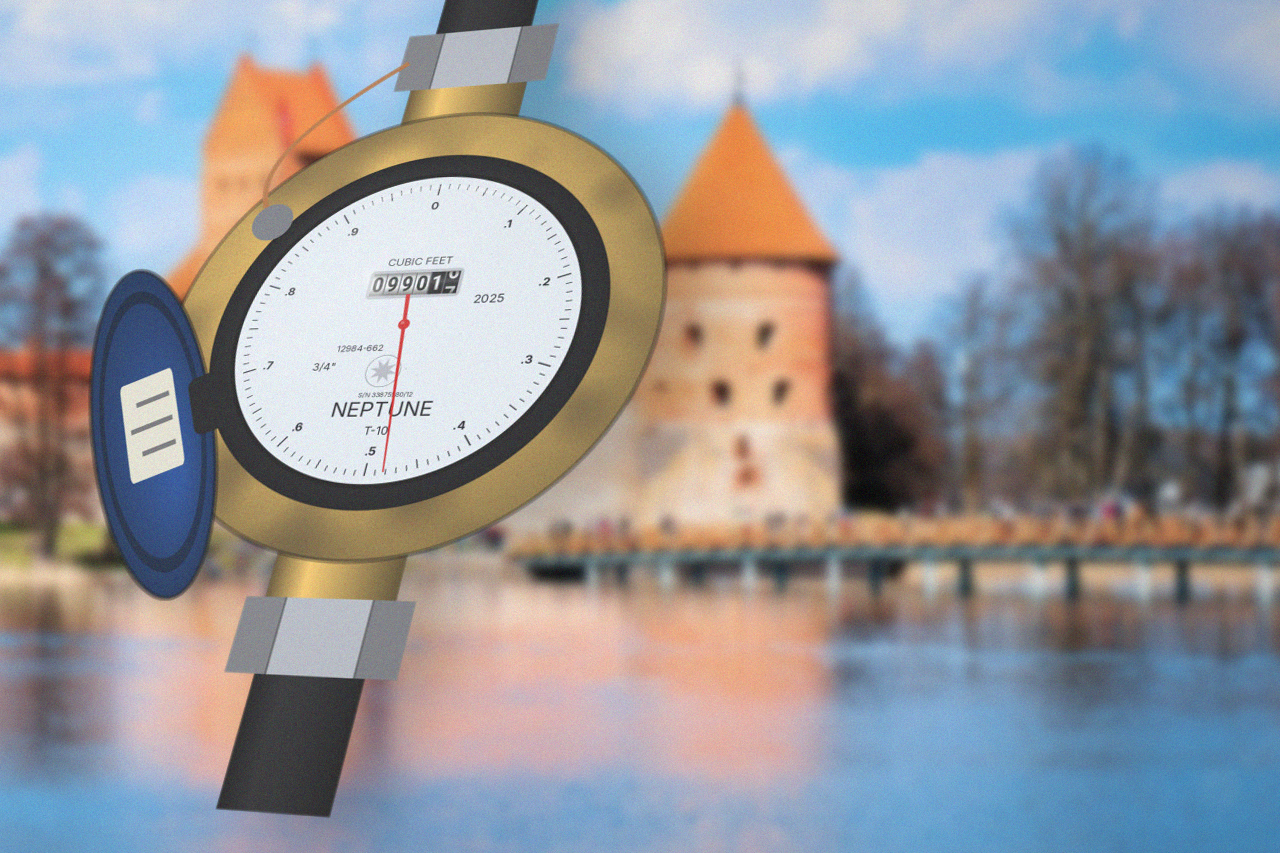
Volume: value=99016.48 unit=ft³
